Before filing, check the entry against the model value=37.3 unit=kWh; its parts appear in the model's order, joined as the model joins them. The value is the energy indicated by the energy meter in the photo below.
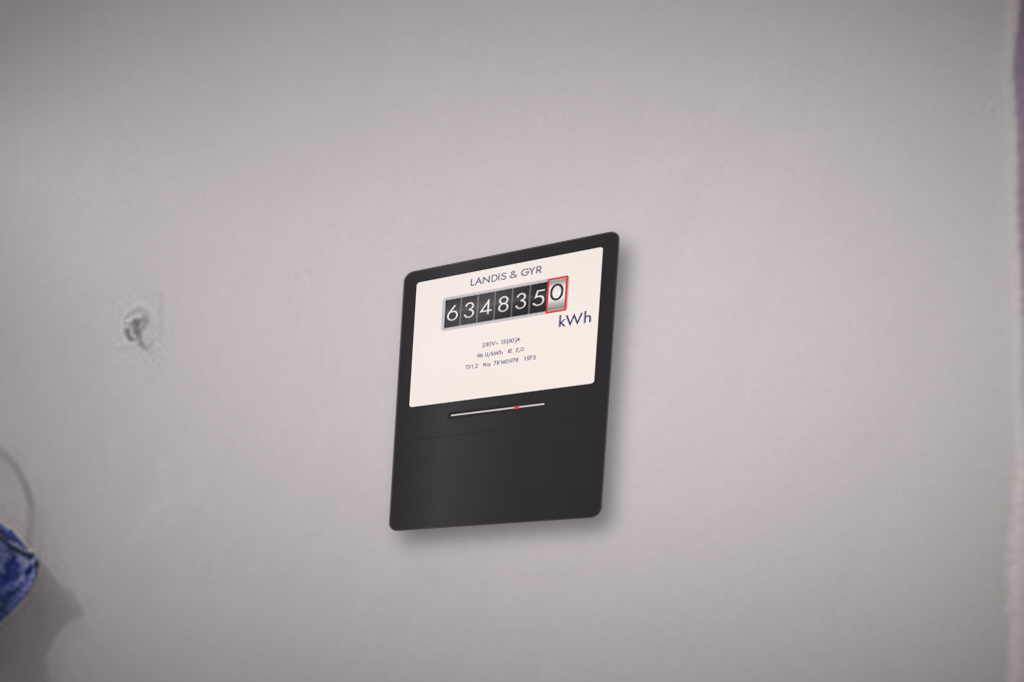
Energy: value=634835.0 unit=kWh
